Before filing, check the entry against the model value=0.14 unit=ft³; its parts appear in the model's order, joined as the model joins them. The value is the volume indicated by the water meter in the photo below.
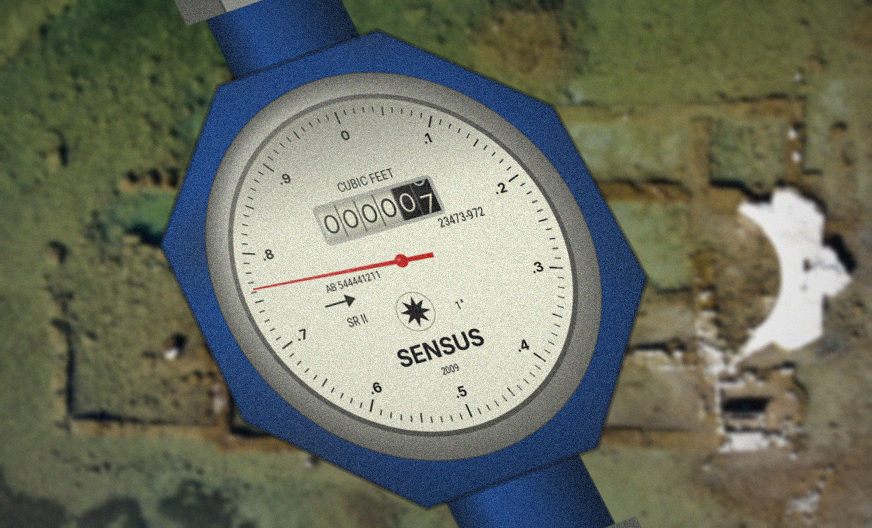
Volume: value=6.76 unit=ft³
